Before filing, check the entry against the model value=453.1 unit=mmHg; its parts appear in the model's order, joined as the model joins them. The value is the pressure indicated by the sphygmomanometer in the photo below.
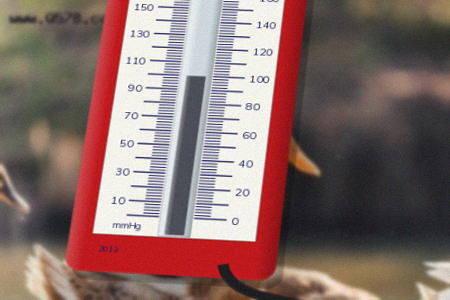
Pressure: value=100 unit=mmHg
